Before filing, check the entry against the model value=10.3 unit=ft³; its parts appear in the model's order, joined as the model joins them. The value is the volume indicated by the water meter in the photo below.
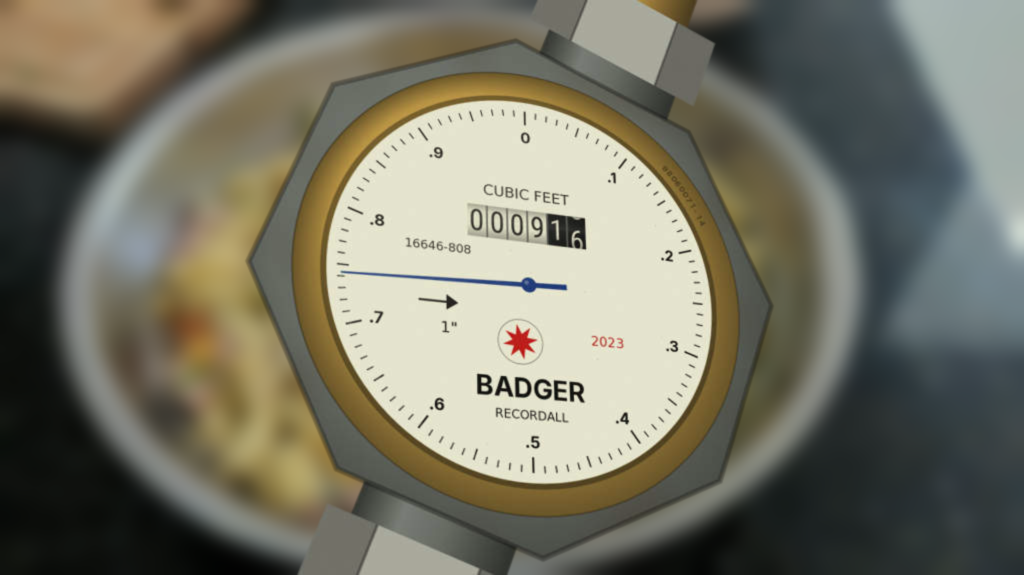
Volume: value=915.74 unit=ft³
